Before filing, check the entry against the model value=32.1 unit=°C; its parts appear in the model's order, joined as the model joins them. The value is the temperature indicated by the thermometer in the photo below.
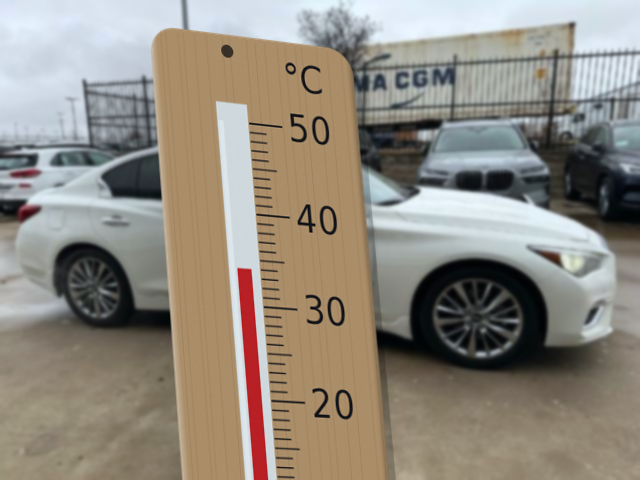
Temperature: value=34 unit=°C
